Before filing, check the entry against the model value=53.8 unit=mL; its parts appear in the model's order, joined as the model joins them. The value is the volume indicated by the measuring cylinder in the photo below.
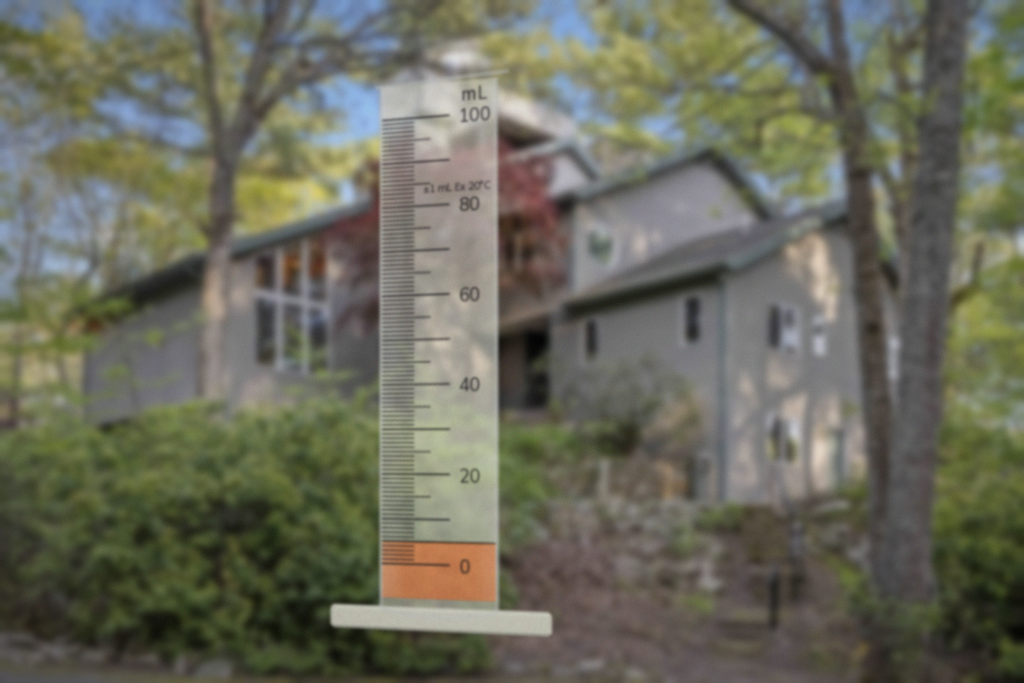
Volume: value=5 unit=mL
